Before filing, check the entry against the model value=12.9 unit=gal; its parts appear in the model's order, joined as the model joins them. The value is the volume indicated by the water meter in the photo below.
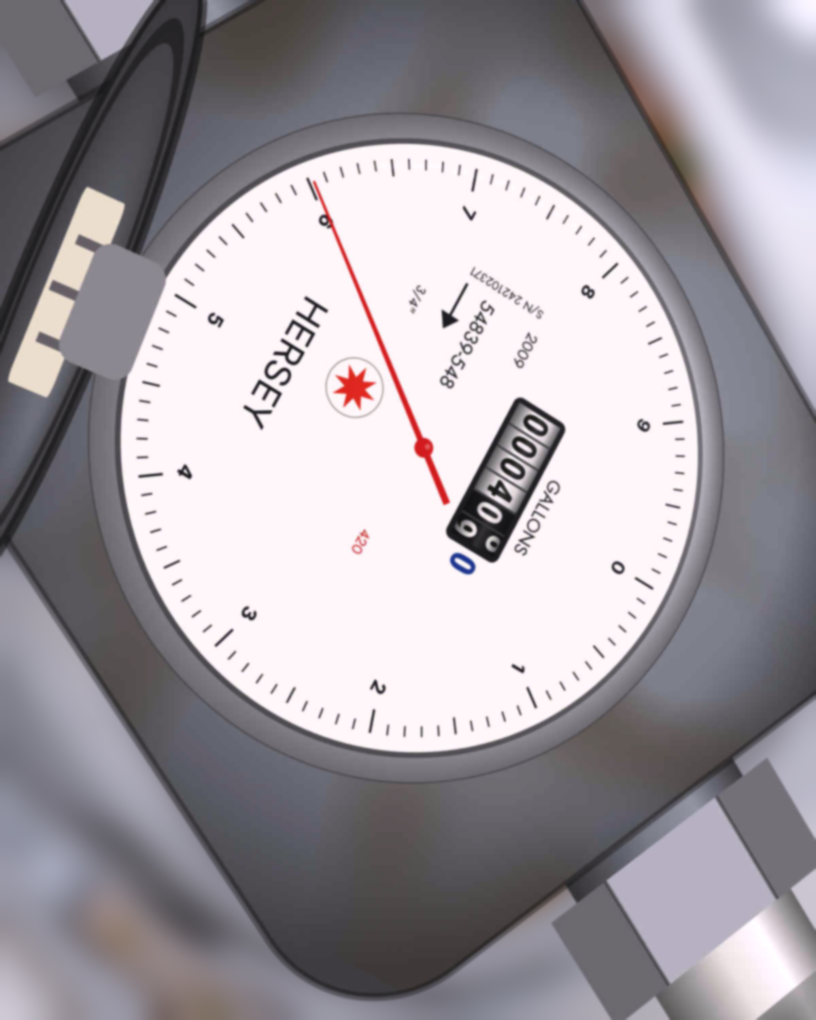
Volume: value=4086.0 unit=gal
